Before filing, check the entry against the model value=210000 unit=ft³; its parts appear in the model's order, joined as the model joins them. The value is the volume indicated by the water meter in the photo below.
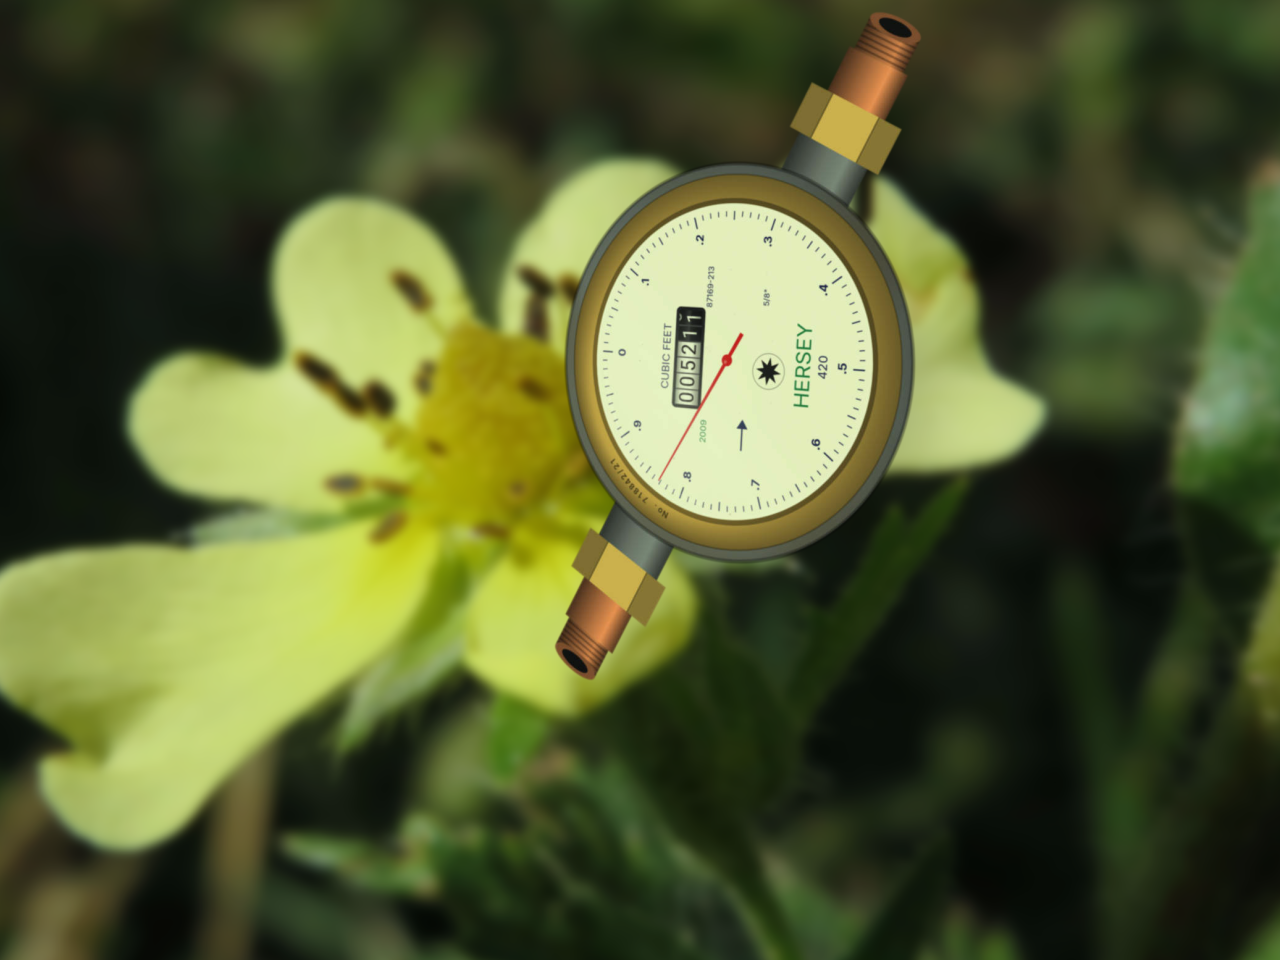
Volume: value=5210.83 unit=ft³
